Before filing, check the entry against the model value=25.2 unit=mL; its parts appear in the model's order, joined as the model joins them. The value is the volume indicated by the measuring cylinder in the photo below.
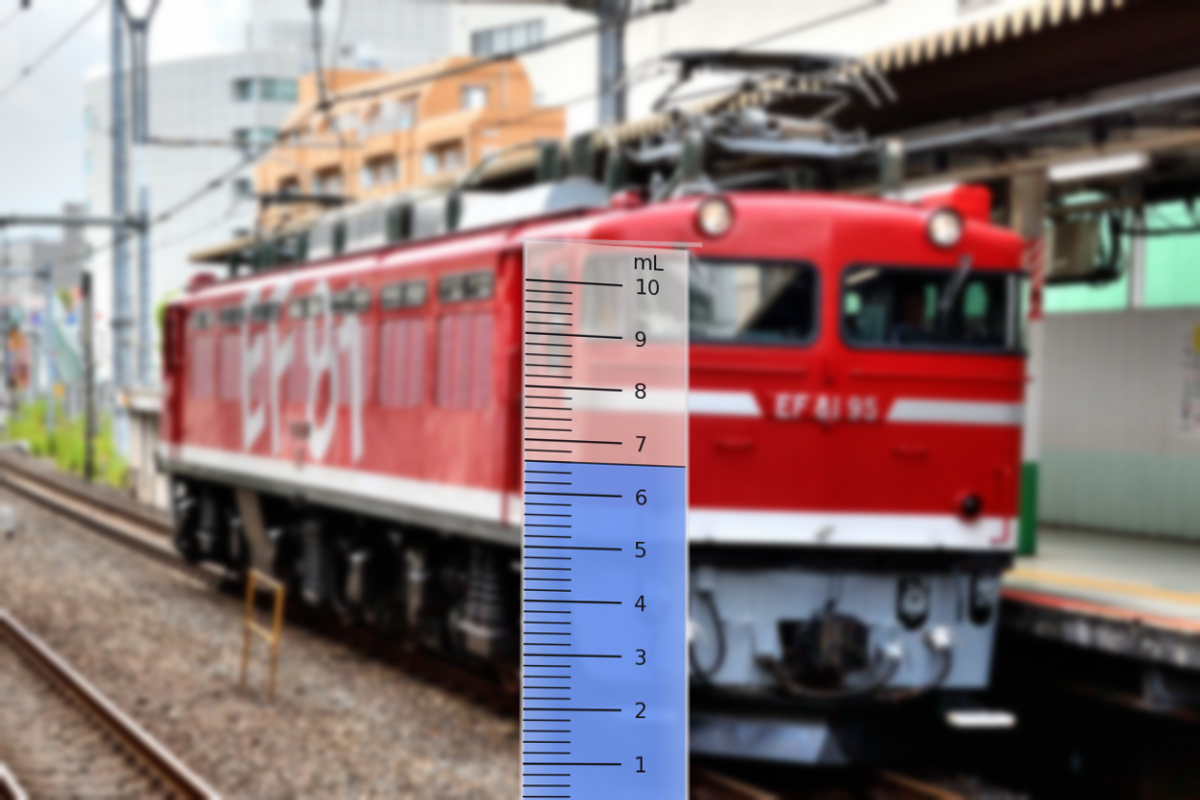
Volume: value=6.6 unit=mL
